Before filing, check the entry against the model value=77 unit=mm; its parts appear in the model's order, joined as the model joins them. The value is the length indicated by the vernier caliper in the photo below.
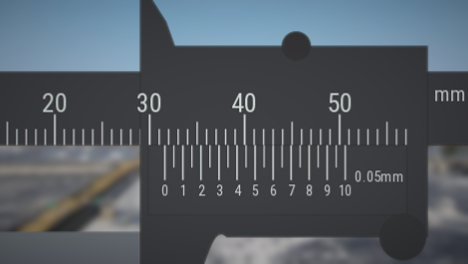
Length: value=31.6 unit=mm
